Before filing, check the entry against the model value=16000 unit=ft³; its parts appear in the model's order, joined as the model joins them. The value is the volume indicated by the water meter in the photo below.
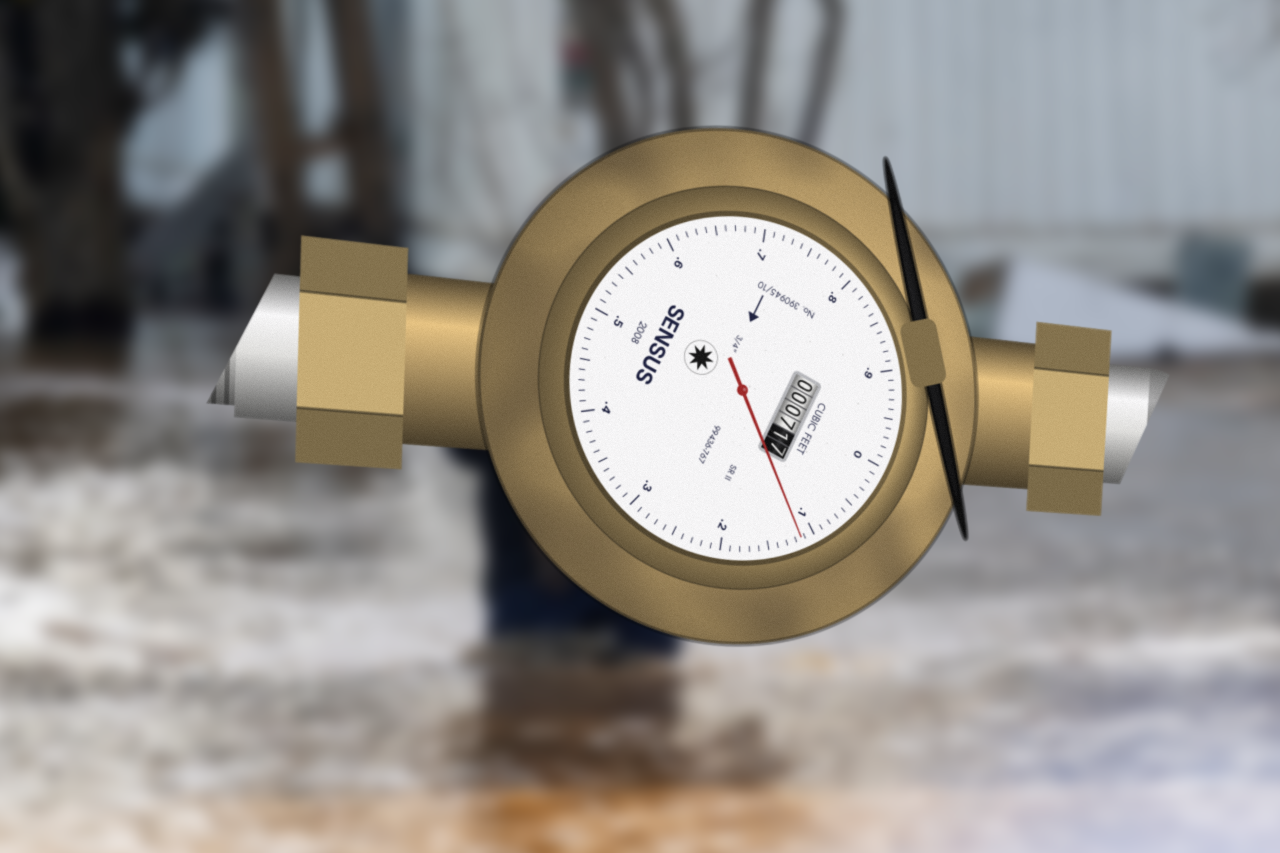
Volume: value=717.11 unit=ft³
